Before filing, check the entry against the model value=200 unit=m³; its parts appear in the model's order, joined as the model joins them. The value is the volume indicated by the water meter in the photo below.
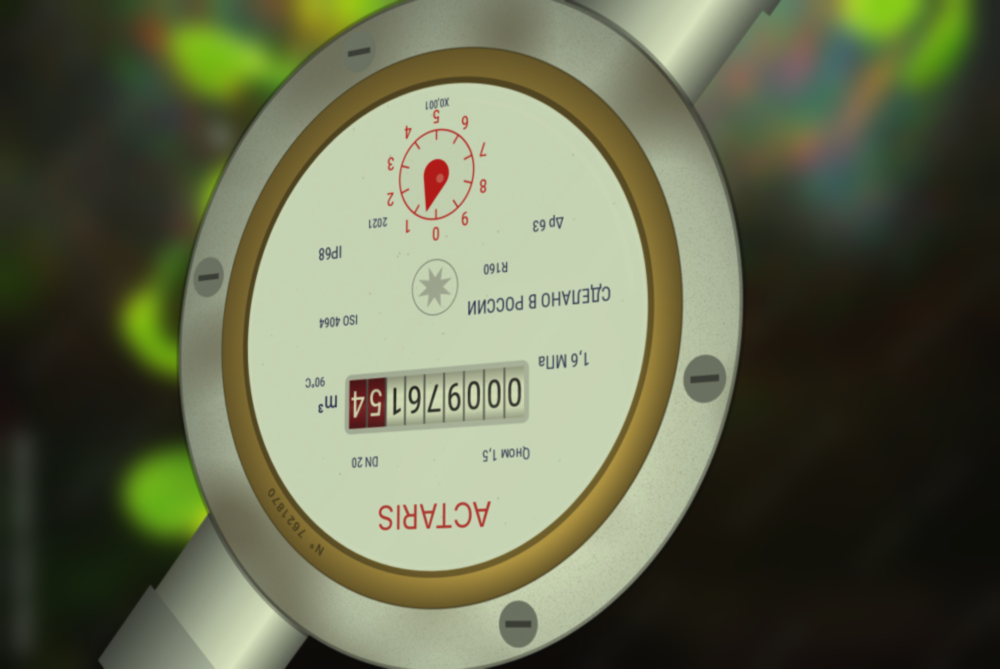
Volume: value=9761.540 unit=m³
